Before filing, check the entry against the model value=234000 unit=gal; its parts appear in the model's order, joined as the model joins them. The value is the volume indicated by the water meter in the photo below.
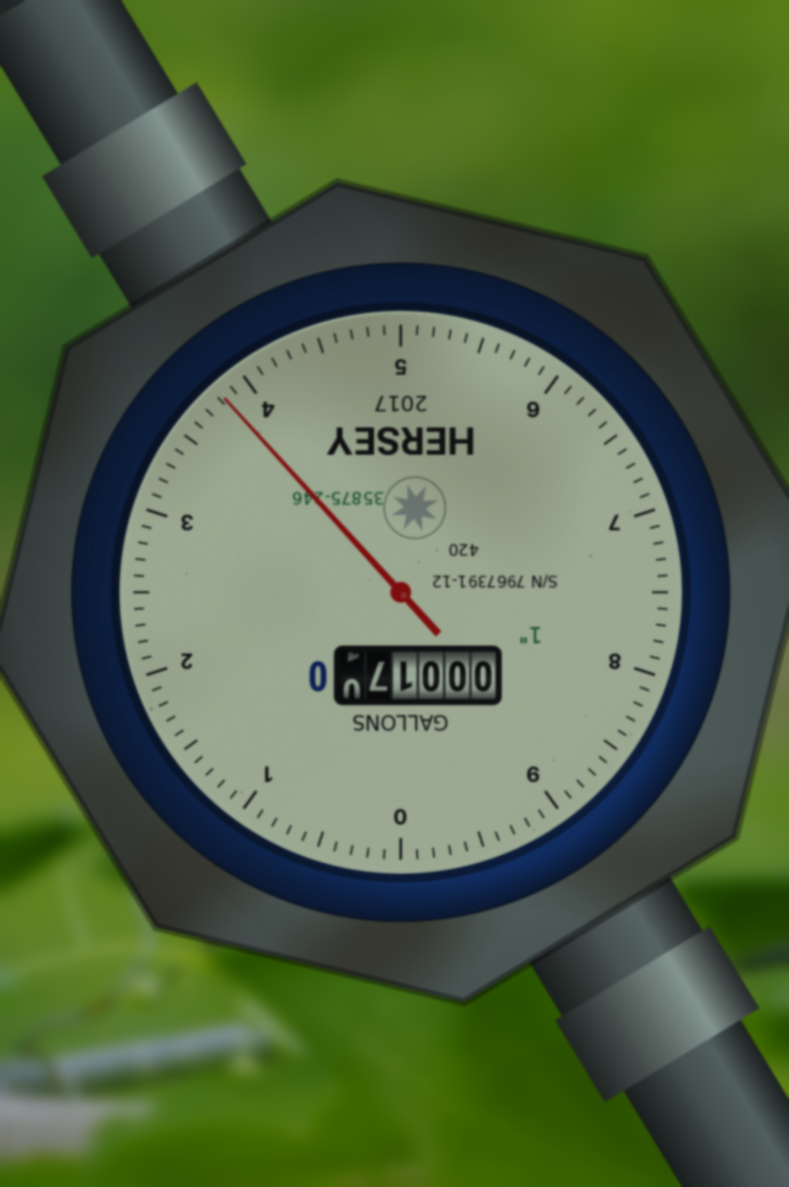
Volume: value=1703.8 unit=gal
